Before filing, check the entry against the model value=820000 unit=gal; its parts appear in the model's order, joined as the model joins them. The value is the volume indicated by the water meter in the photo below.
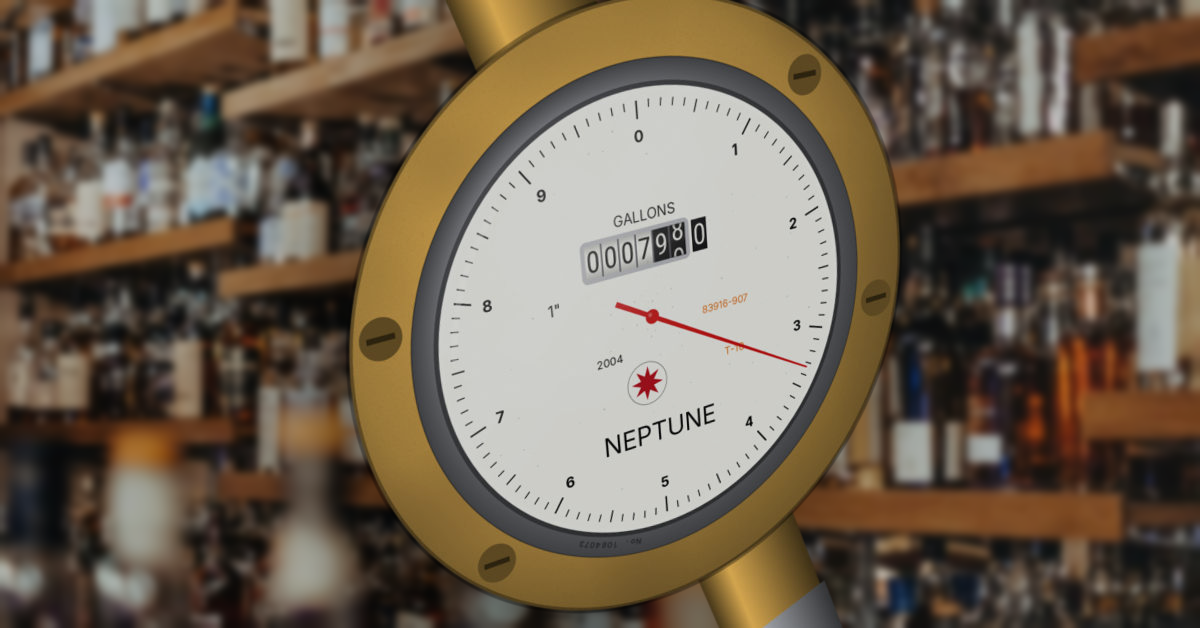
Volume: value=7983.3 unit=gal
